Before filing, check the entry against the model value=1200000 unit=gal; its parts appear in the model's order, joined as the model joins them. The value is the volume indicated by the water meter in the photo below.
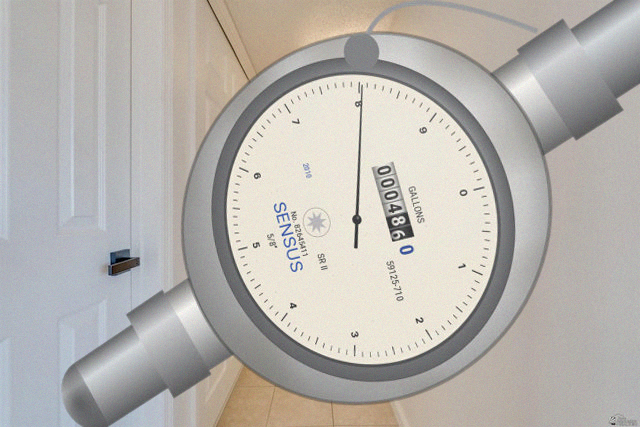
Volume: value=4858.0 unit=gal
